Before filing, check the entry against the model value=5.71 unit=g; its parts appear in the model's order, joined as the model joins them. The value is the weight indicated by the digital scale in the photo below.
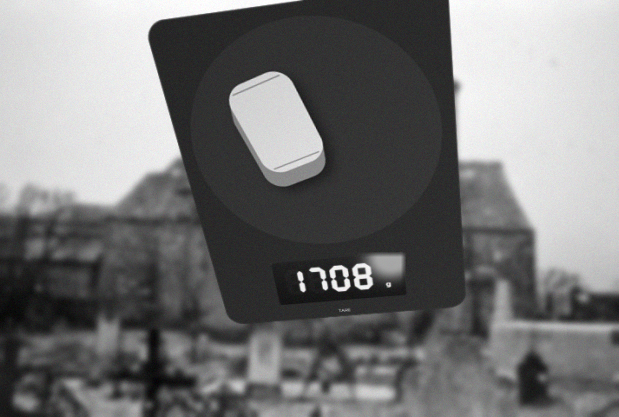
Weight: value=1708 unit=g
